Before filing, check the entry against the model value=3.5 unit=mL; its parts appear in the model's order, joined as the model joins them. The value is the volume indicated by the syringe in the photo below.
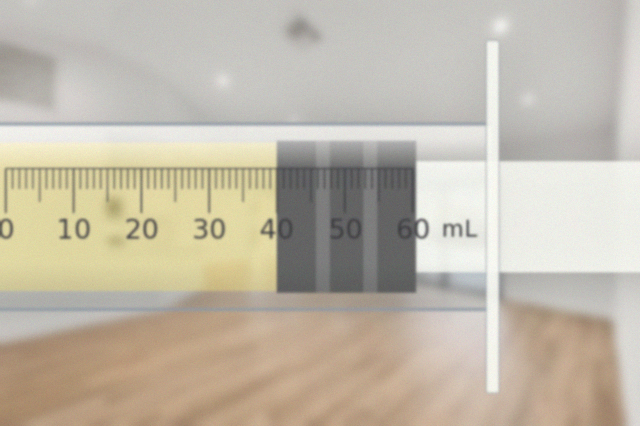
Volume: value=40 unit=mL
